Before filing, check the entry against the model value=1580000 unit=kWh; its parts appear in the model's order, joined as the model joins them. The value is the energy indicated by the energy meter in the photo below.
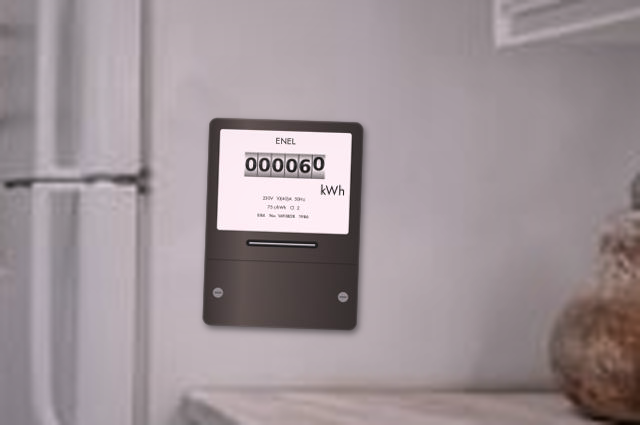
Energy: value=60 unit=kWh
